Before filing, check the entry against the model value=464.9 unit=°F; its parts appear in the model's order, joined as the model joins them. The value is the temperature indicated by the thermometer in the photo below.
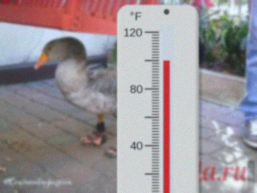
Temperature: value=100 unit=°F
